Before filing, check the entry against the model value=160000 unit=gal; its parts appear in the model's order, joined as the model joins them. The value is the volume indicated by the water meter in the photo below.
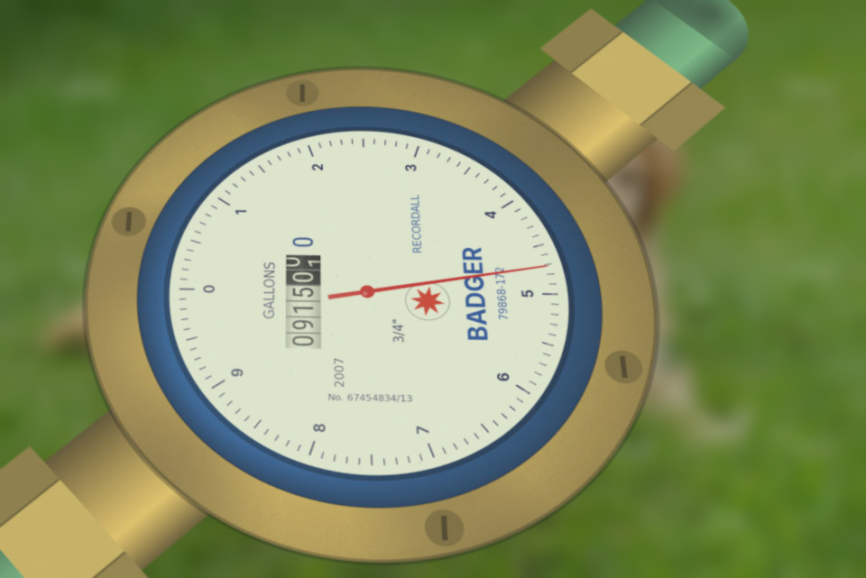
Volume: value=915004.7 unit=gal
